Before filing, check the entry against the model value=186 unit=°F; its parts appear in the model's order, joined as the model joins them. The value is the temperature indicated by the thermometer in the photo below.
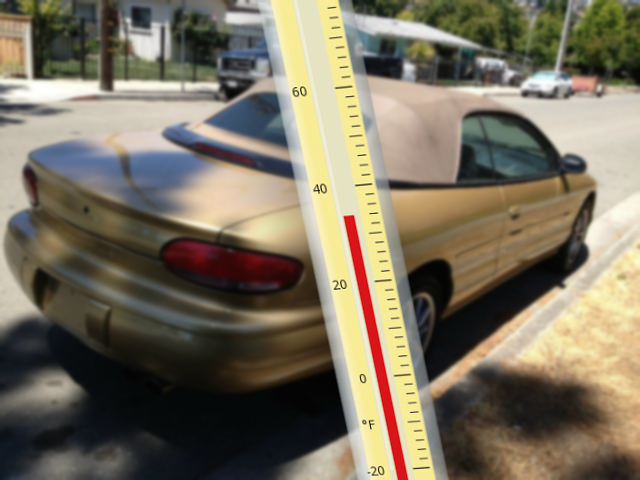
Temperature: value=34 unit=°F
